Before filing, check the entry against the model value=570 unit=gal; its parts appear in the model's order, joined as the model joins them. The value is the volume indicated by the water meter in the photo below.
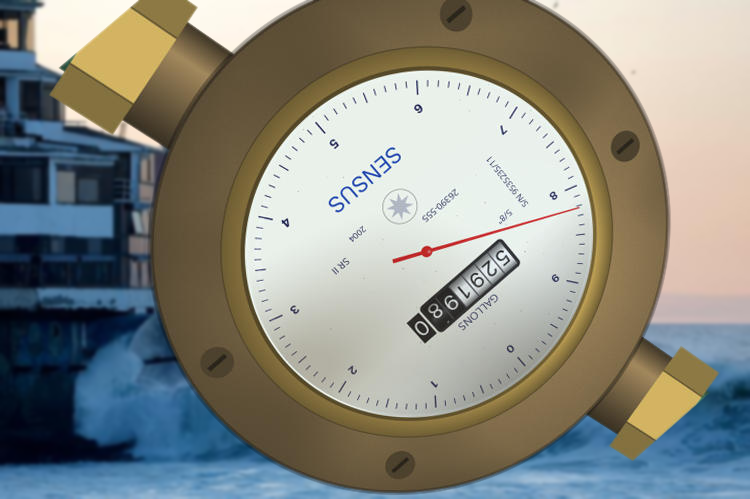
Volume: value=5291978.2 unit=gal
